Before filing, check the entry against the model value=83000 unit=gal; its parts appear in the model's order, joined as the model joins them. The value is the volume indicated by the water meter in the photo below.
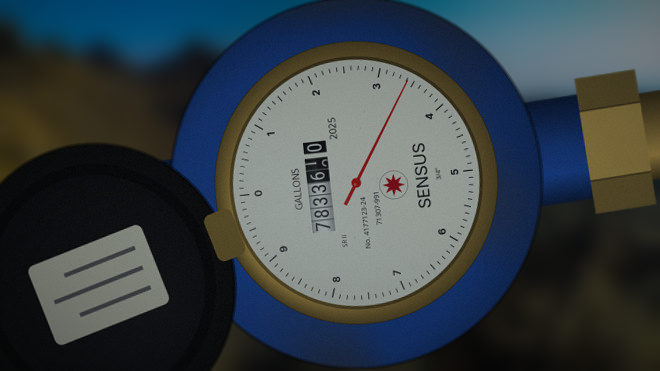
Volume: value=7833613.4 unit=gal
